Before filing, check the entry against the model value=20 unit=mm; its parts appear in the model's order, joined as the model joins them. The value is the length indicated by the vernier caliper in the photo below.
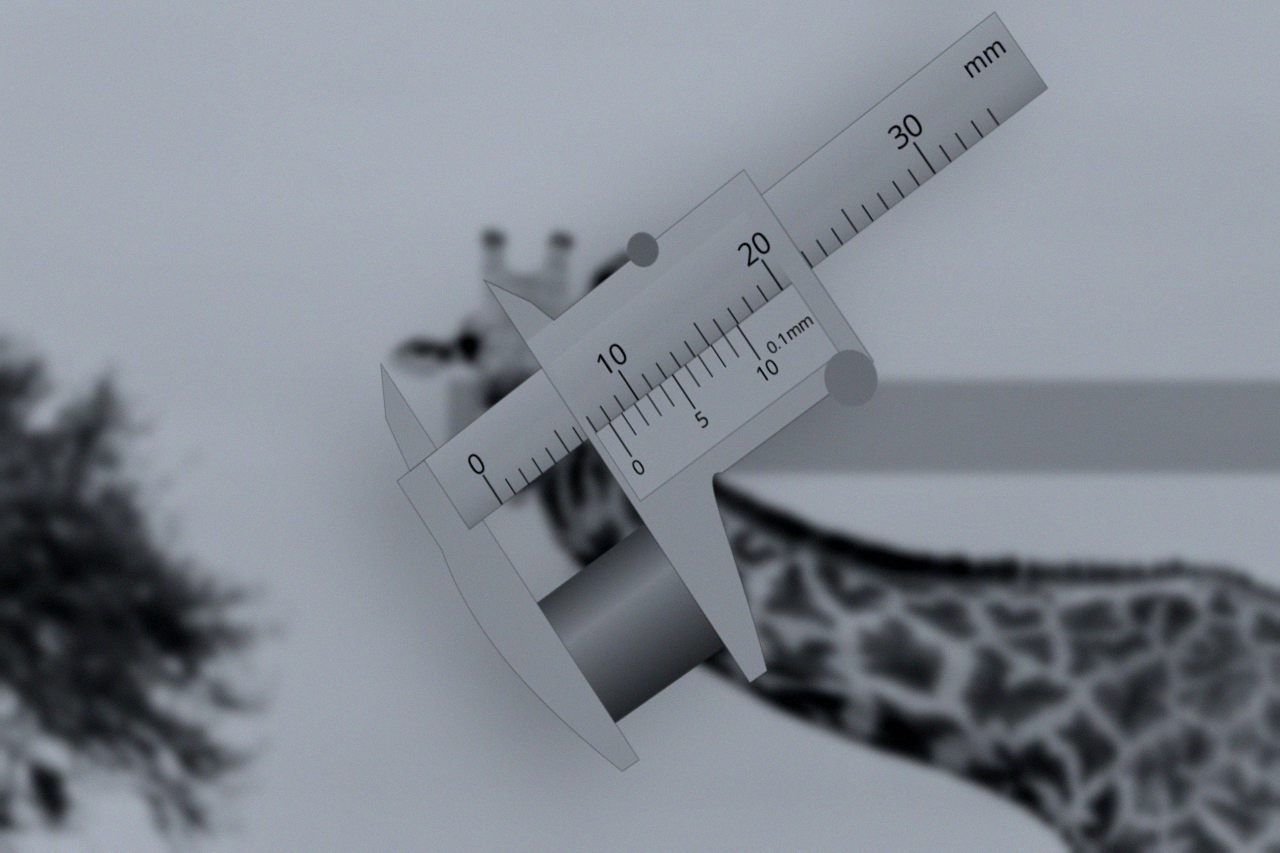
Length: value=7.9 unit=mm
